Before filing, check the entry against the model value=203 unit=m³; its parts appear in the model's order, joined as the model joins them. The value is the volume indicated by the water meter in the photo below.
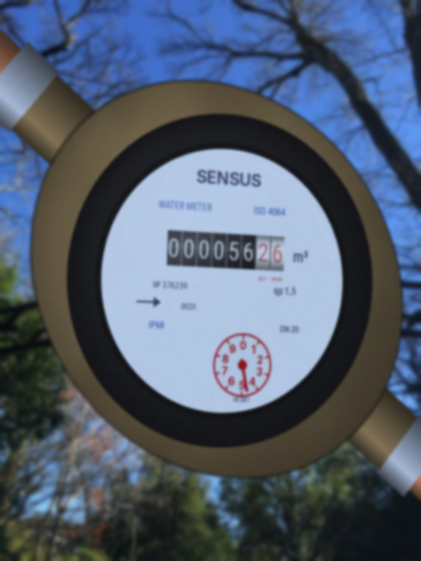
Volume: value=56.264 unit=m³
